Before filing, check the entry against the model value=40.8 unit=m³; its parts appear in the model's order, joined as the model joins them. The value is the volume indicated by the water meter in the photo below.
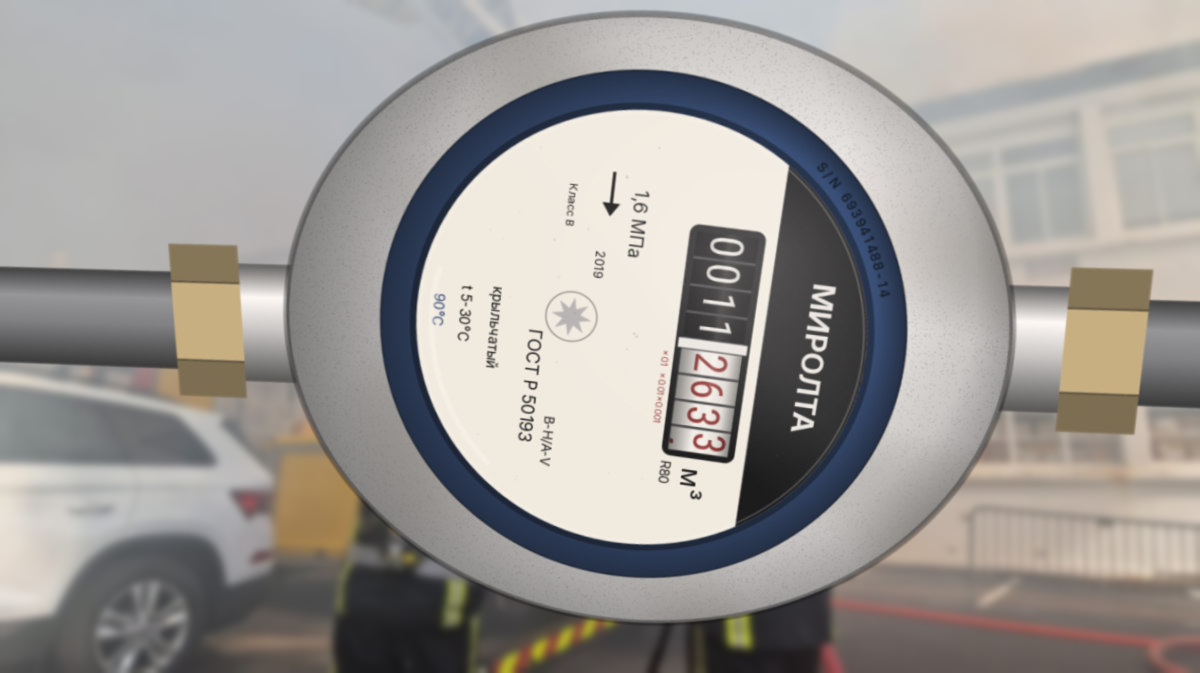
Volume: value=11.2633 unit=m³
